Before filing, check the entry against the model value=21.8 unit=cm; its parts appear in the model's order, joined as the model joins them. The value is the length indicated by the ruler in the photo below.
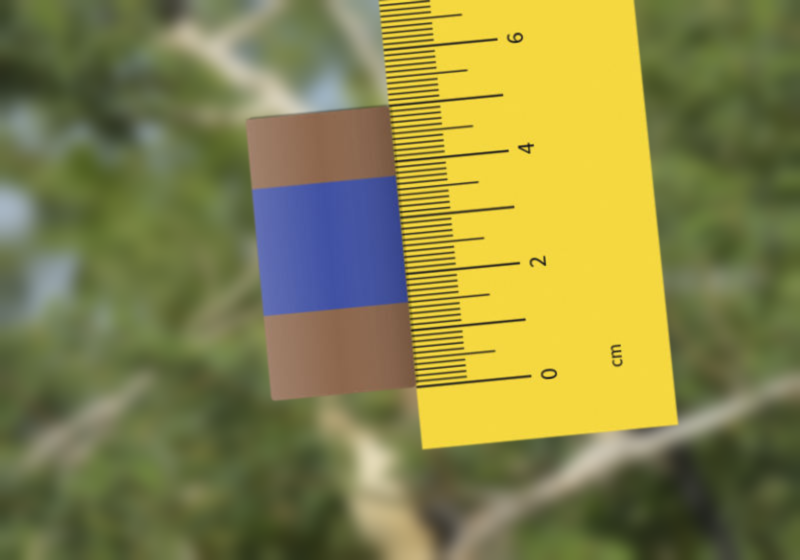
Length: value=5 unit=cm
